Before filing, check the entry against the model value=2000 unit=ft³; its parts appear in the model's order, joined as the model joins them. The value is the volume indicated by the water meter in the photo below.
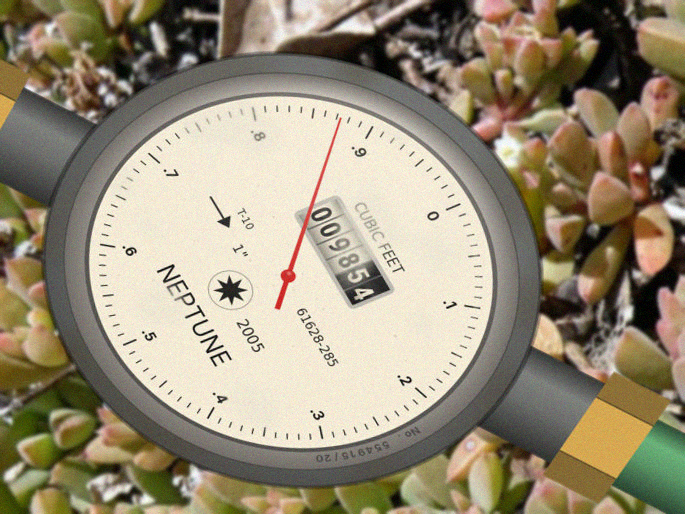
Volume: value=9853.87 unit=ft³
